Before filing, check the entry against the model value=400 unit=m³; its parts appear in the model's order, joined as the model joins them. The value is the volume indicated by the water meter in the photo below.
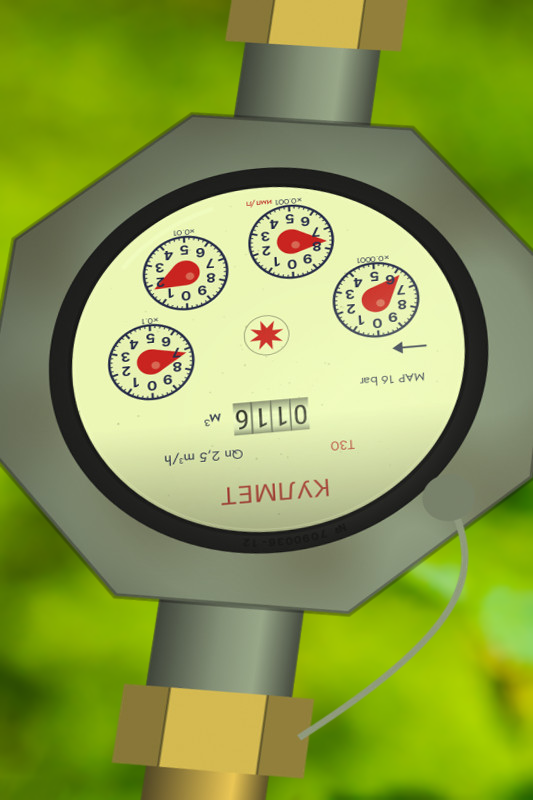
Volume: value=116.7176 unit=m³
